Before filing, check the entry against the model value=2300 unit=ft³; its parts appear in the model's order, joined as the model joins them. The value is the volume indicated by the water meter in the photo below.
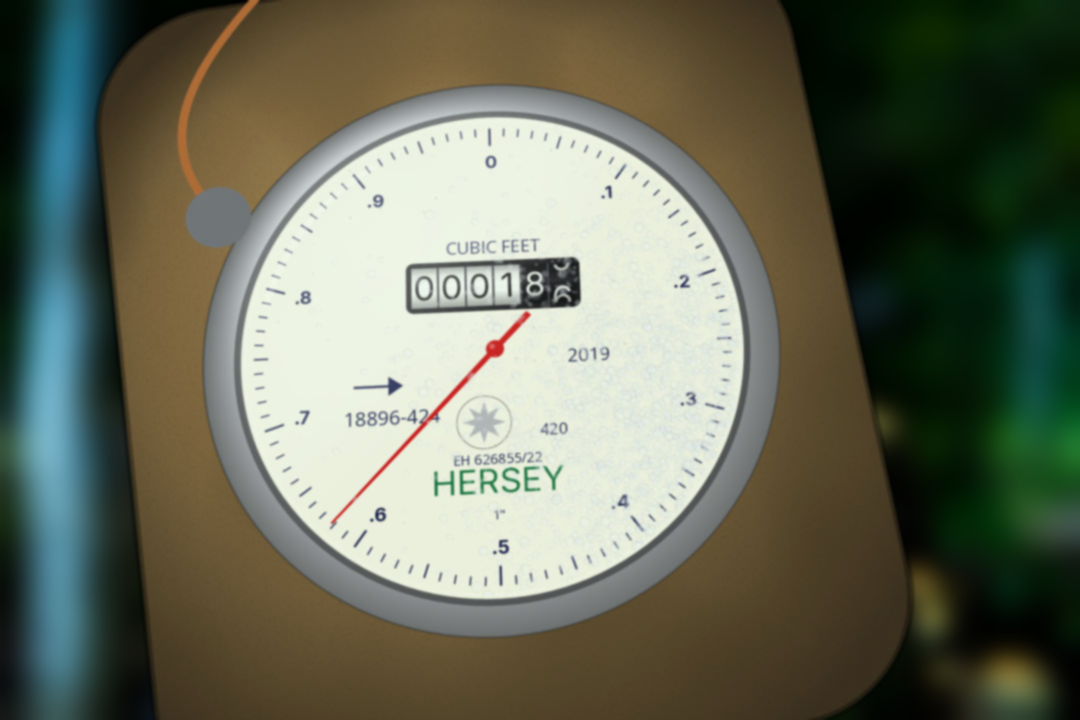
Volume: value=185.62 unit=ft³
